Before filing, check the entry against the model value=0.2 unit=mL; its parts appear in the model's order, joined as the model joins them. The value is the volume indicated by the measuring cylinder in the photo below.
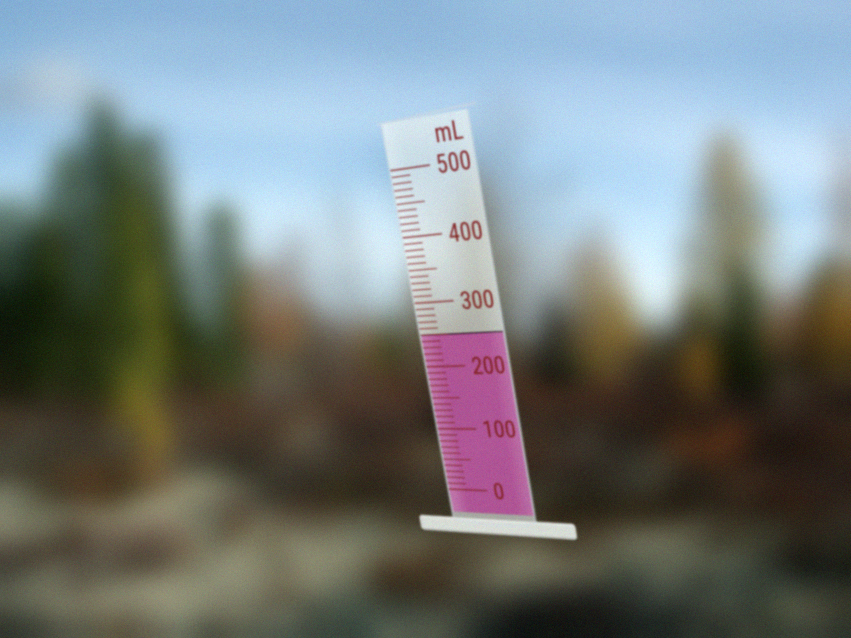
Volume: value=250 unit=mL
